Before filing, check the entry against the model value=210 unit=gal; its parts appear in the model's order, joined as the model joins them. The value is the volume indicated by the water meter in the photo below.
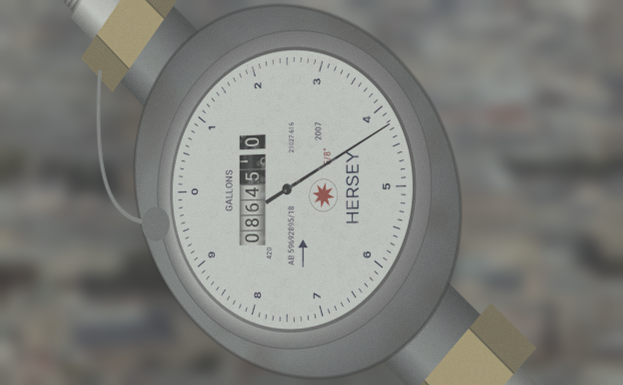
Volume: value=864514.2 unit=gal
